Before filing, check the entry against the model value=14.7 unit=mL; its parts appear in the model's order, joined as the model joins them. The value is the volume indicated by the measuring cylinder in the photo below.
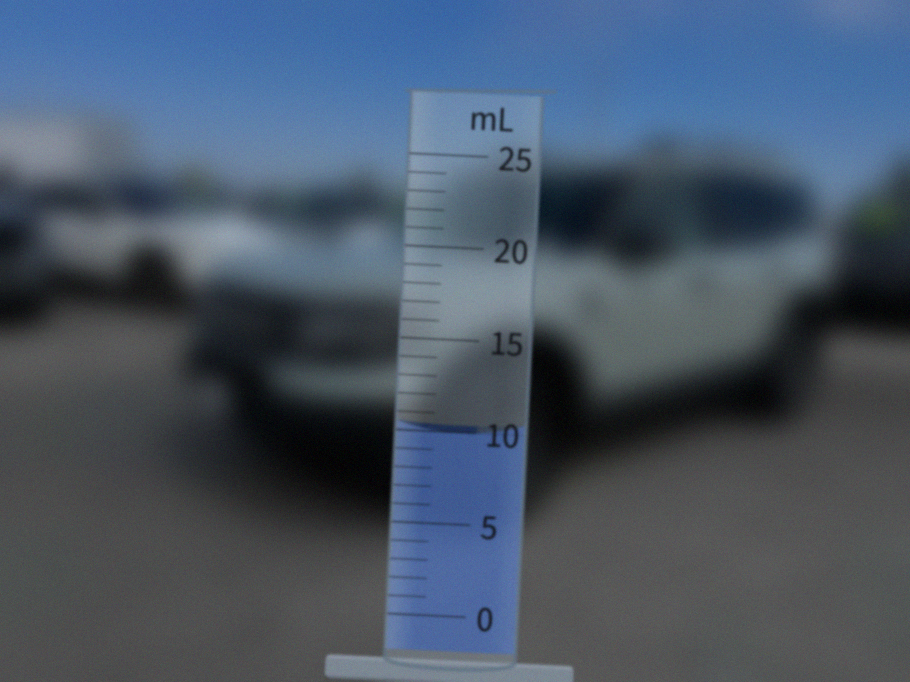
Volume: value=10 unit=mL
